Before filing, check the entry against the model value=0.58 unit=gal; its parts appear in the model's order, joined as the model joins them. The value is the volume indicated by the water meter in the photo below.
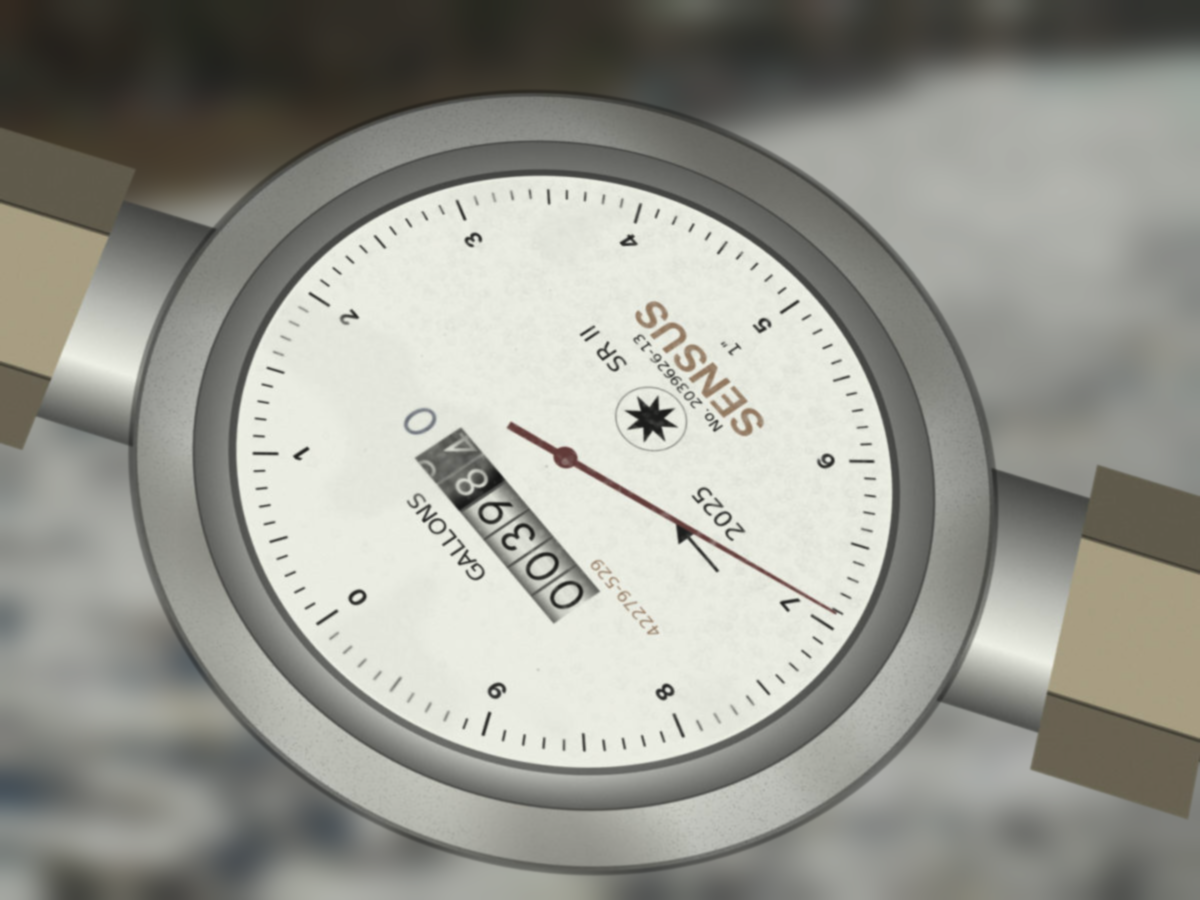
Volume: value=39836.9 unit=gal
